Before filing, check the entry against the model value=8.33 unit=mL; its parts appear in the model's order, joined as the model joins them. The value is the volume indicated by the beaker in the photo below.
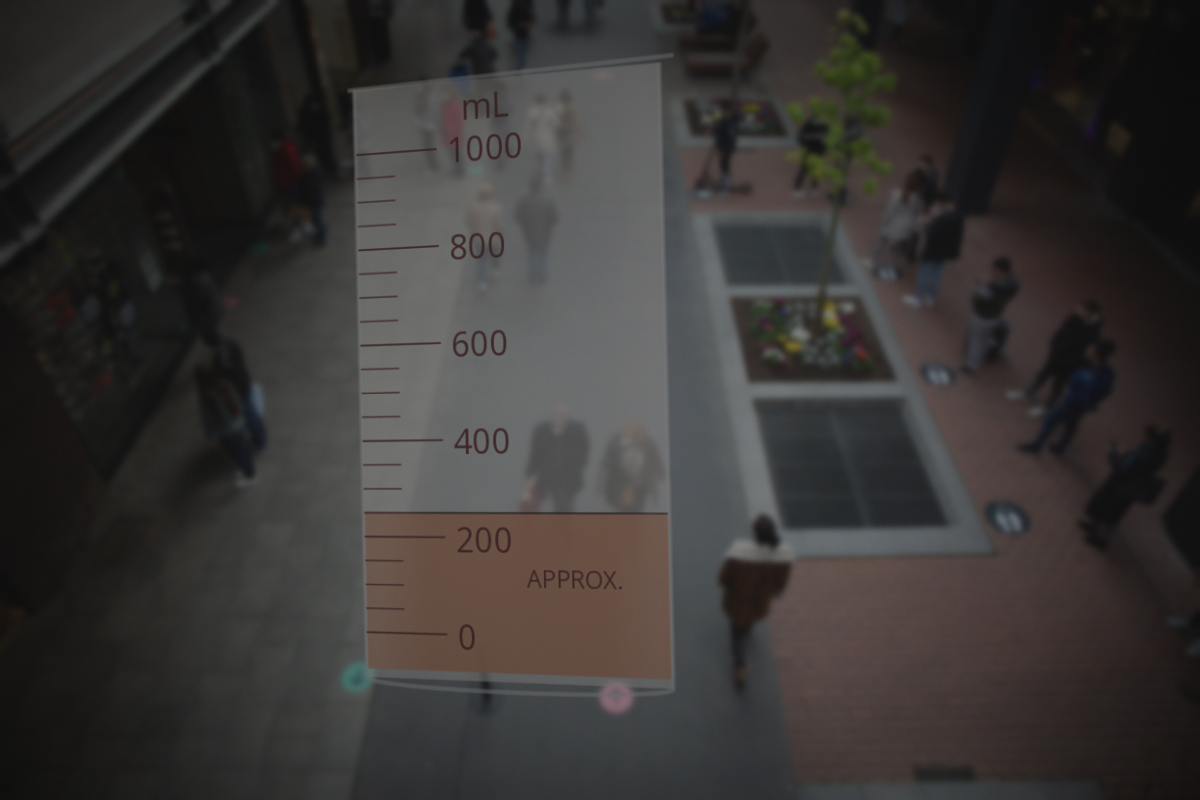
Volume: value=250 unit=mL
